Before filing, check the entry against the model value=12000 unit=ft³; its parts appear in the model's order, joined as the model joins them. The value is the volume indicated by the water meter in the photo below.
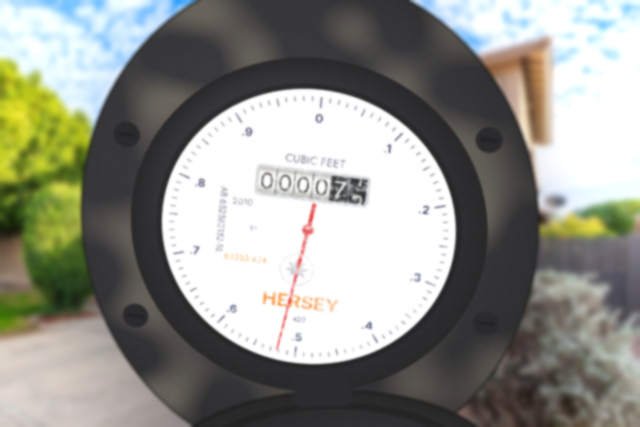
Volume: value=71.52 unit=ft³
